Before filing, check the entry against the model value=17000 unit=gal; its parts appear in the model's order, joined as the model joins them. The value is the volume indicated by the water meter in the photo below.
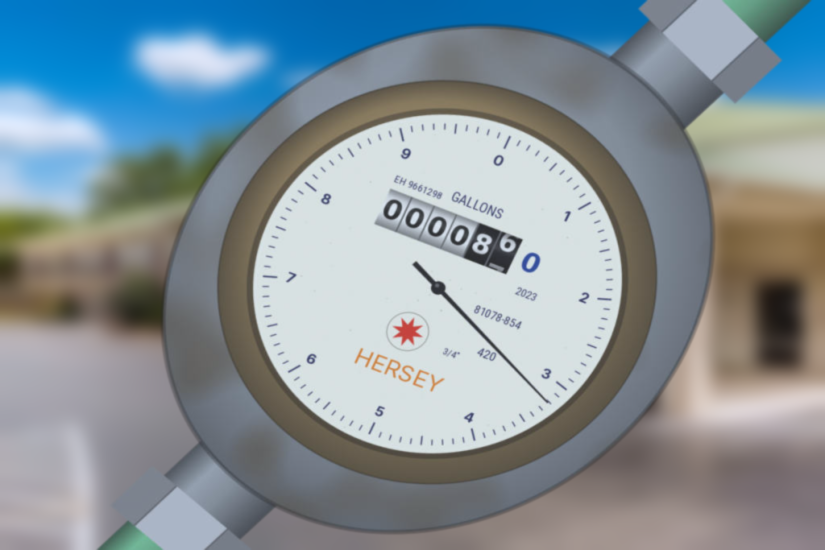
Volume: value=863.2 unit=gal
